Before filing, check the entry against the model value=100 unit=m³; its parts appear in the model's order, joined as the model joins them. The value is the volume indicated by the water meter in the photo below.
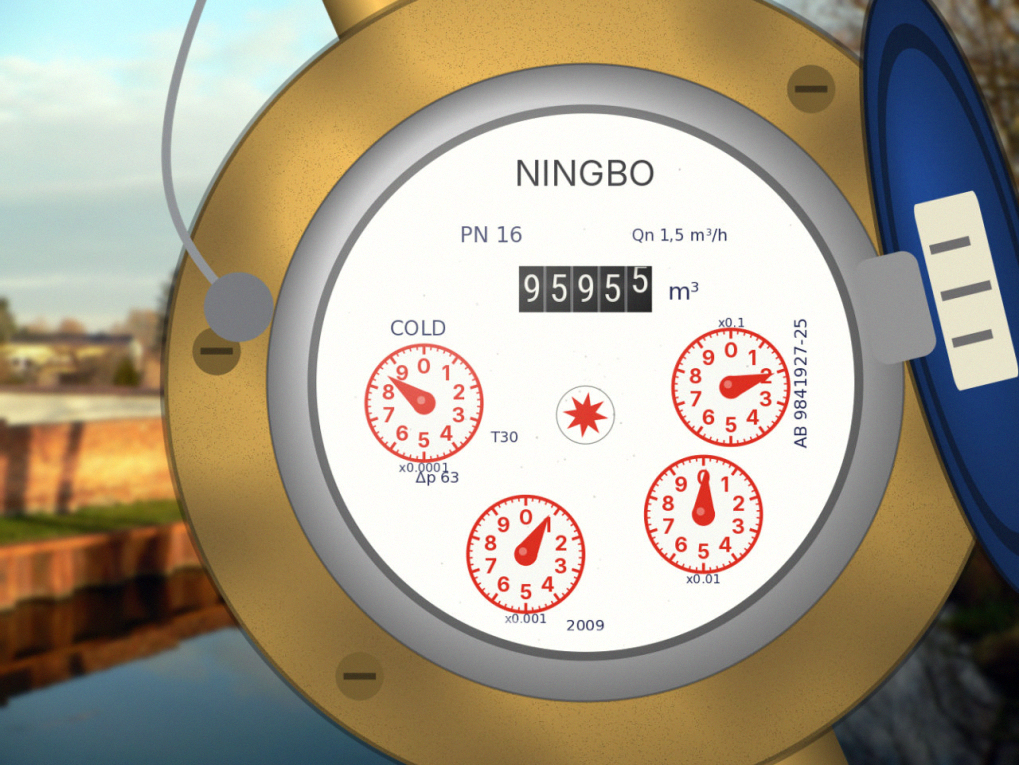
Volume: value=95955.2008 unit=m³
